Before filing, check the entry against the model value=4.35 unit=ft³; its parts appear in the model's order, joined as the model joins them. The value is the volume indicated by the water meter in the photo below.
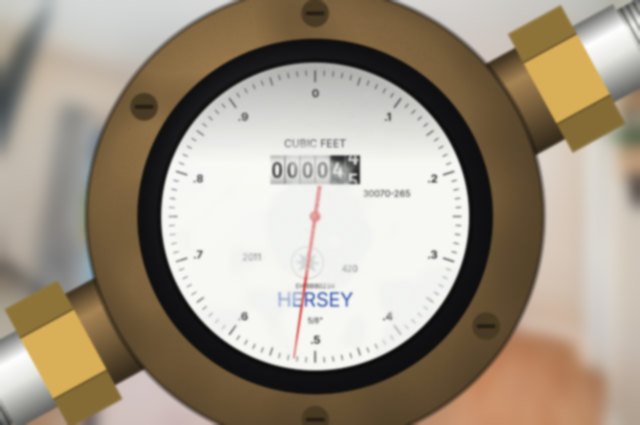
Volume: value=44.52 unit=ft³
